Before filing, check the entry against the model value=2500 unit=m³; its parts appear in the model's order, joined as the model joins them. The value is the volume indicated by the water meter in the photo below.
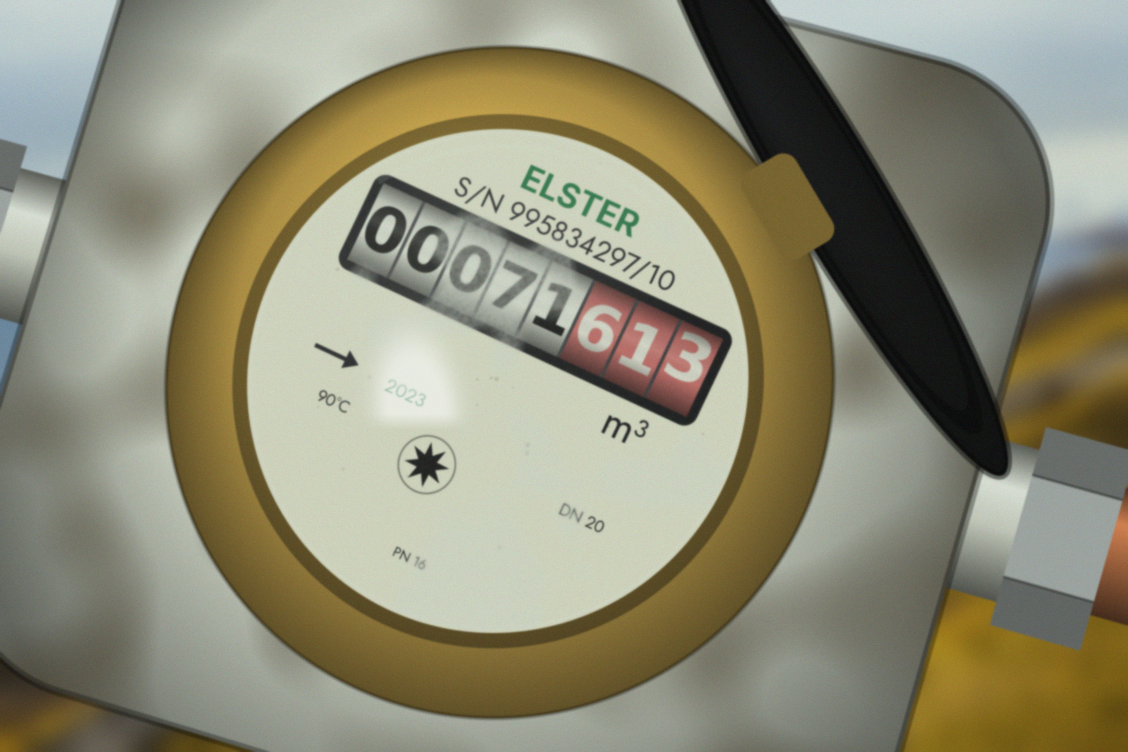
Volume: value=71.613 unit=m³
